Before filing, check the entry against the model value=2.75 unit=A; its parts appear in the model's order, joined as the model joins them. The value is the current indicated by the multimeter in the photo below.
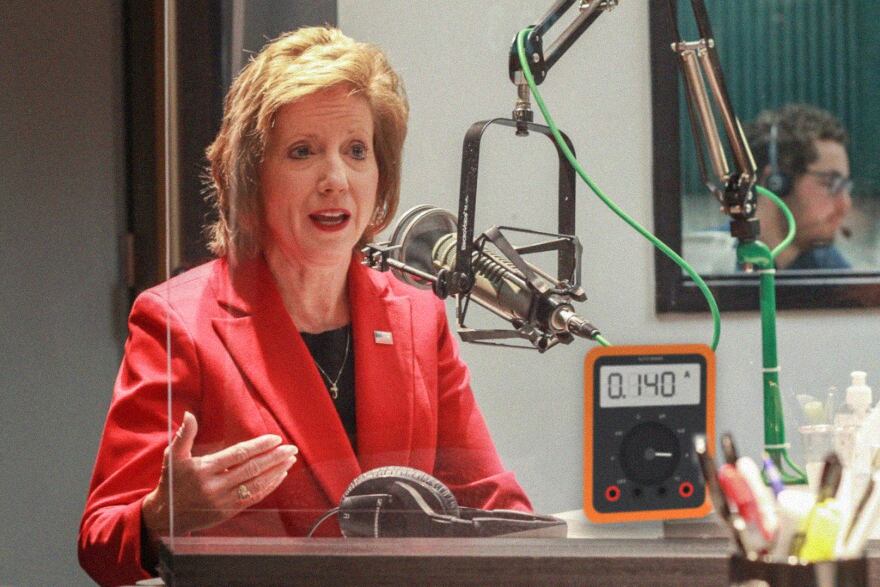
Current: value=0.140 unit=A
